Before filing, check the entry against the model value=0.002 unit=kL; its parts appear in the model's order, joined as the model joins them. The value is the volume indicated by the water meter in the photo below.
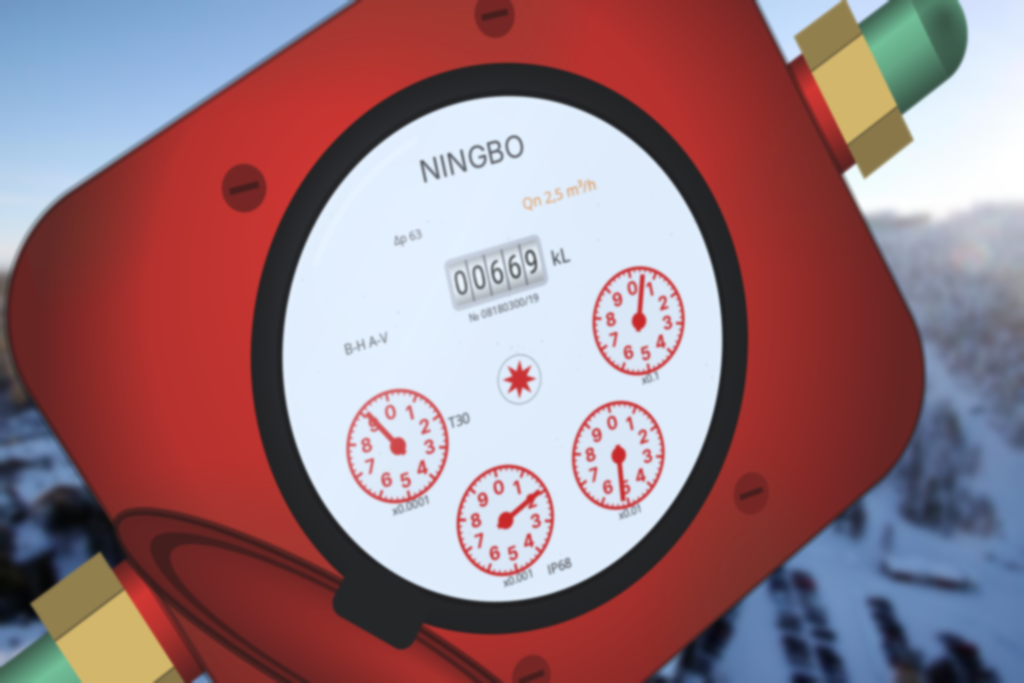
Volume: value=669.0519 unit=kL
